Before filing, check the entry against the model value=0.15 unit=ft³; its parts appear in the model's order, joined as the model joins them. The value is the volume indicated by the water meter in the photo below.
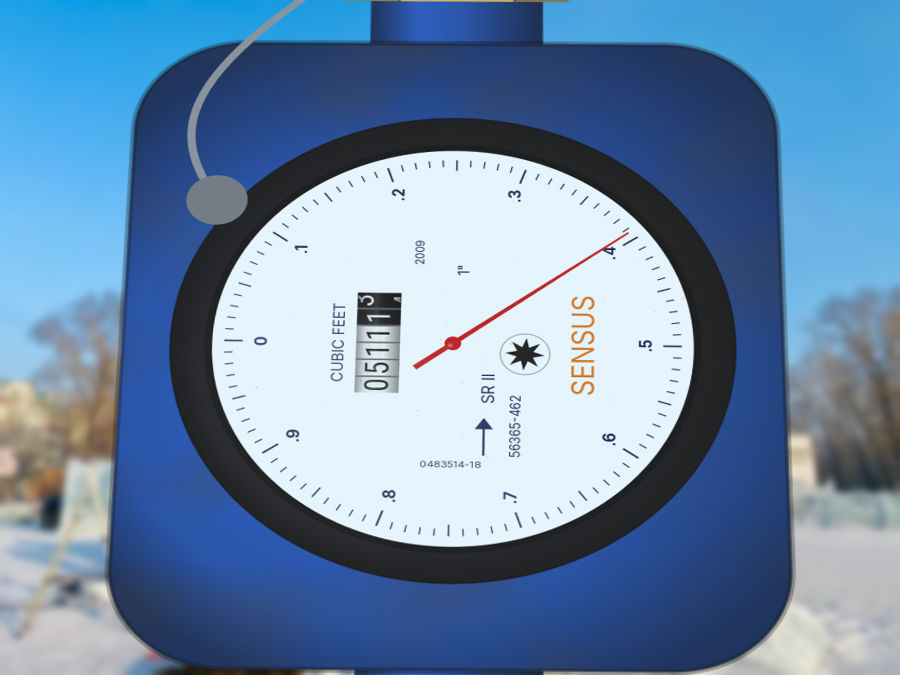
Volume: value=51113.39 unit=ft³
